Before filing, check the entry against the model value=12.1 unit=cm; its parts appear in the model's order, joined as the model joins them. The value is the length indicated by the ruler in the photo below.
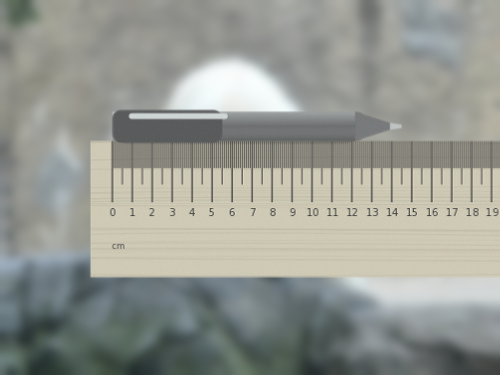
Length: value=14.5 unit=cm
